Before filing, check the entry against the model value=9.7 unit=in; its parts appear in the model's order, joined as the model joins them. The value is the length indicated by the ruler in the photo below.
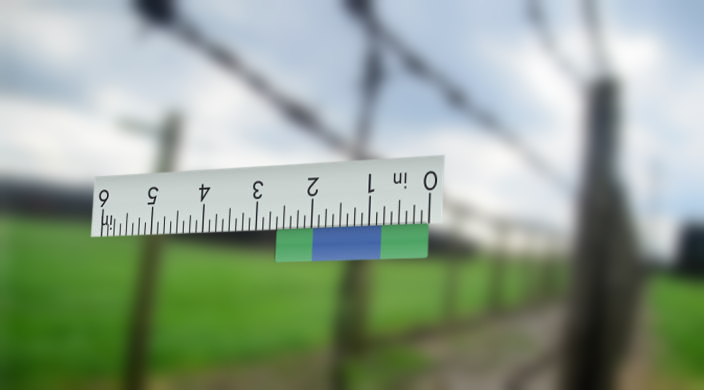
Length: value=2.625 unit=in
